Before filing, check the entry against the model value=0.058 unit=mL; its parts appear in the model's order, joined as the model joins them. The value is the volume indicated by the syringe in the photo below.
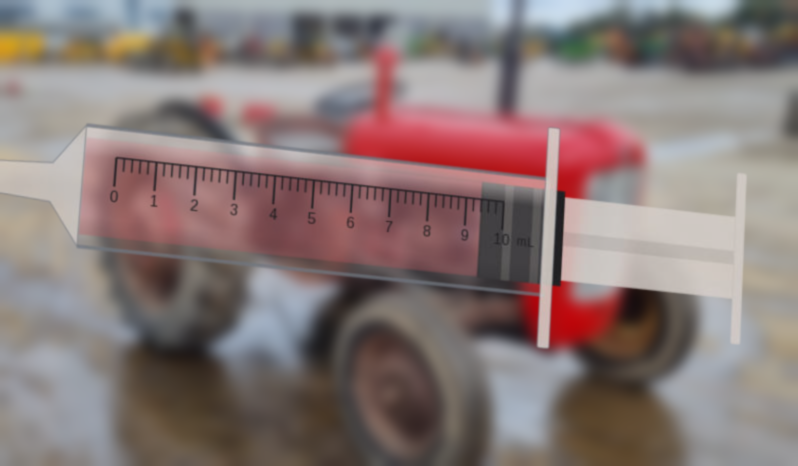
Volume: value=9.4 unit=mL
